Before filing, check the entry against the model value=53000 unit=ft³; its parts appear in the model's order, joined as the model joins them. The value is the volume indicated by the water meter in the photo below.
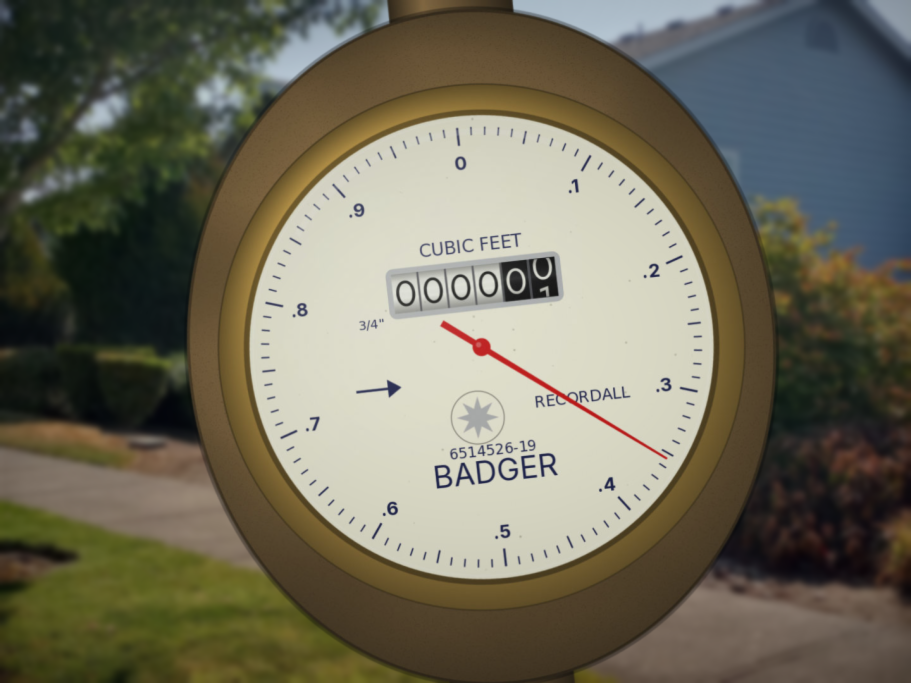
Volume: value=0.35 unit=ft³
